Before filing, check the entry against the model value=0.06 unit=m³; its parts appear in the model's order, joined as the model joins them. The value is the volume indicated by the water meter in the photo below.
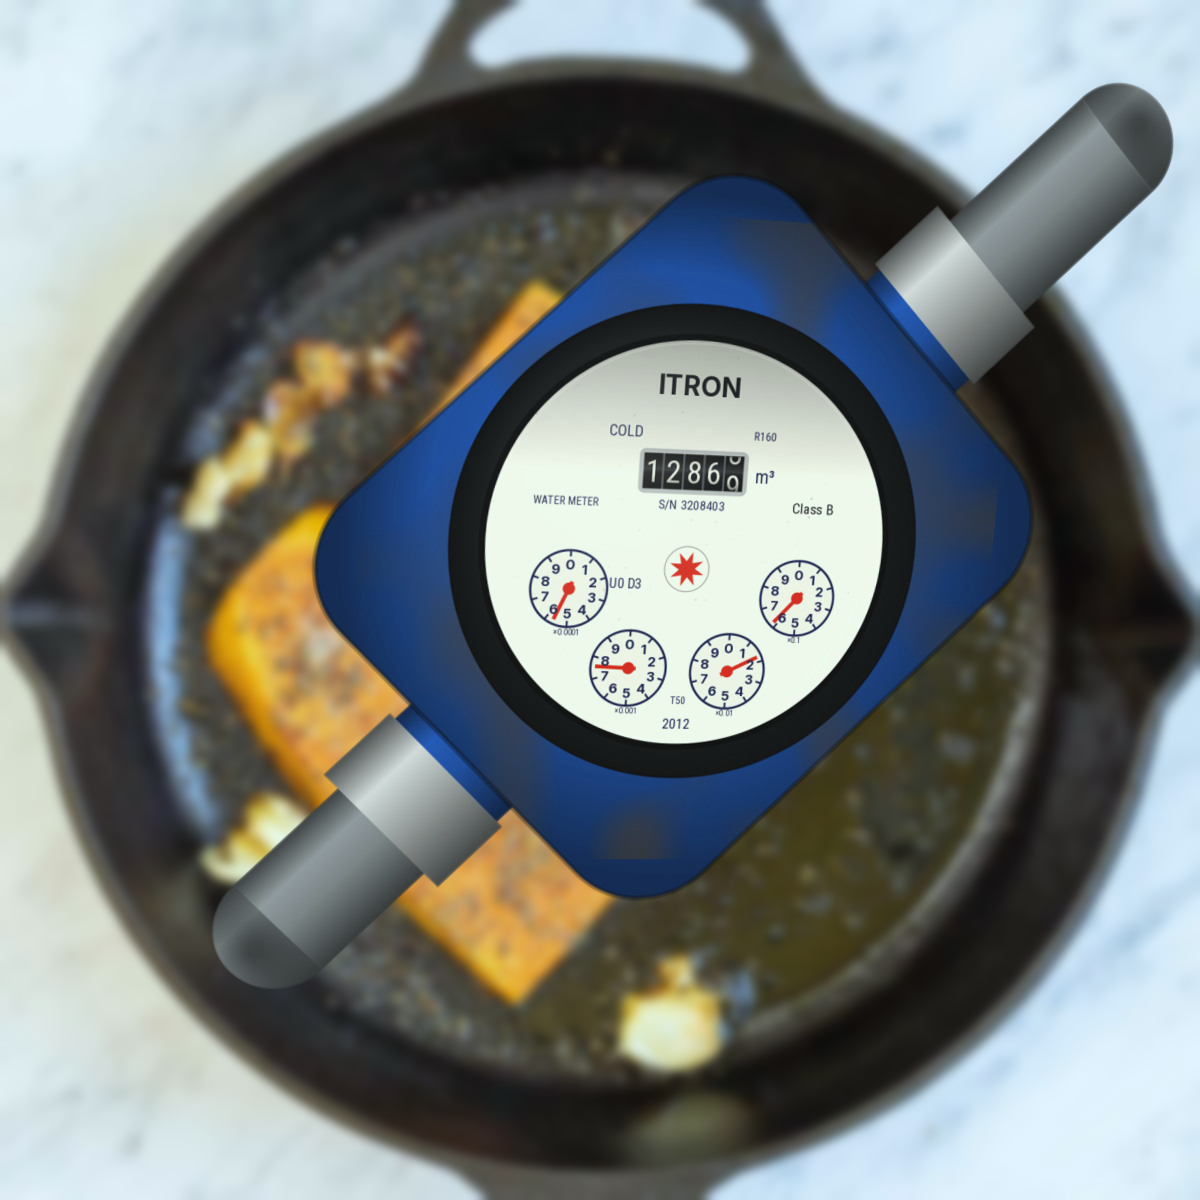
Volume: value=12868.6175 unit=m³
